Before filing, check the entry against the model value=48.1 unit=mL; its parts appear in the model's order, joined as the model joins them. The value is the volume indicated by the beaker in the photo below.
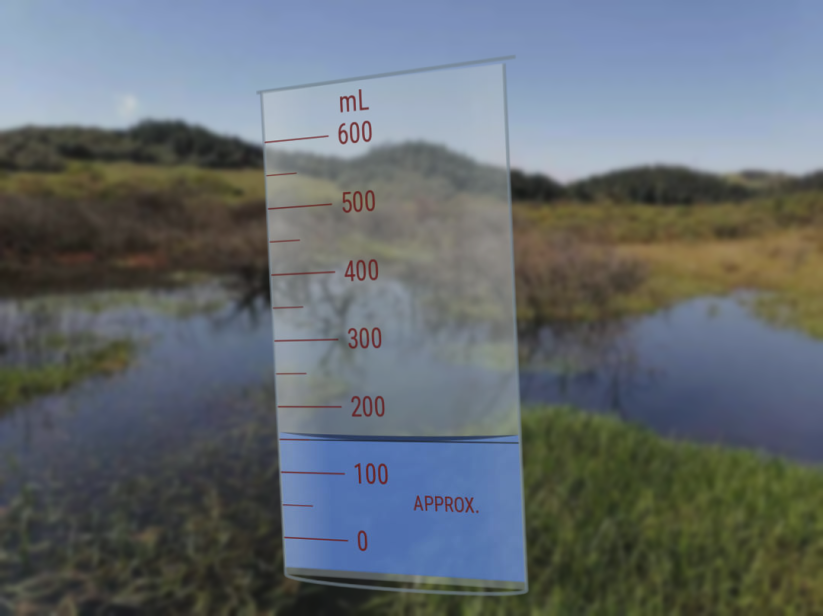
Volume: value=150 unit=mL
